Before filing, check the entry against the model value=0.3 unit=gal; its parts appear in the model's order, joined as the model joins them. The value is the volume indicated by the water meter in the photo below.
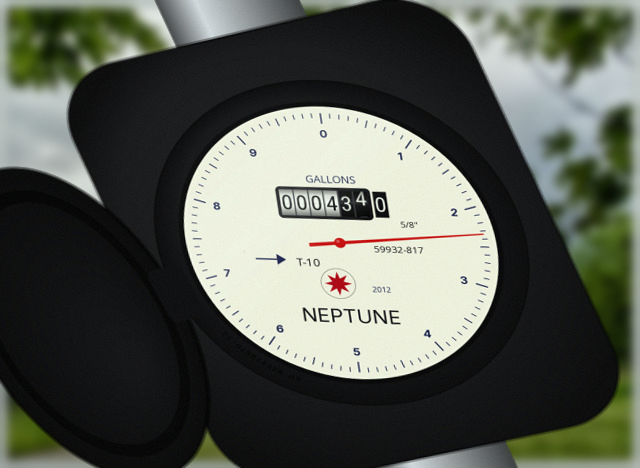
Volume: value=4342.3 unit=gal
